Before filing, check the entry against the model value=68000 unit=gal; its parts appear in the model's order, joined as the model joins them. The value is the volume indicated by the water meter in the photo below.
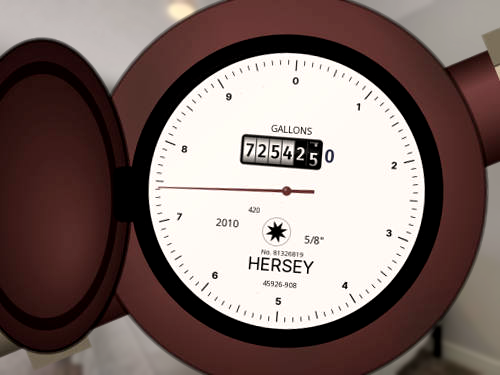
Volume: value=7254247.4 unit=gal
